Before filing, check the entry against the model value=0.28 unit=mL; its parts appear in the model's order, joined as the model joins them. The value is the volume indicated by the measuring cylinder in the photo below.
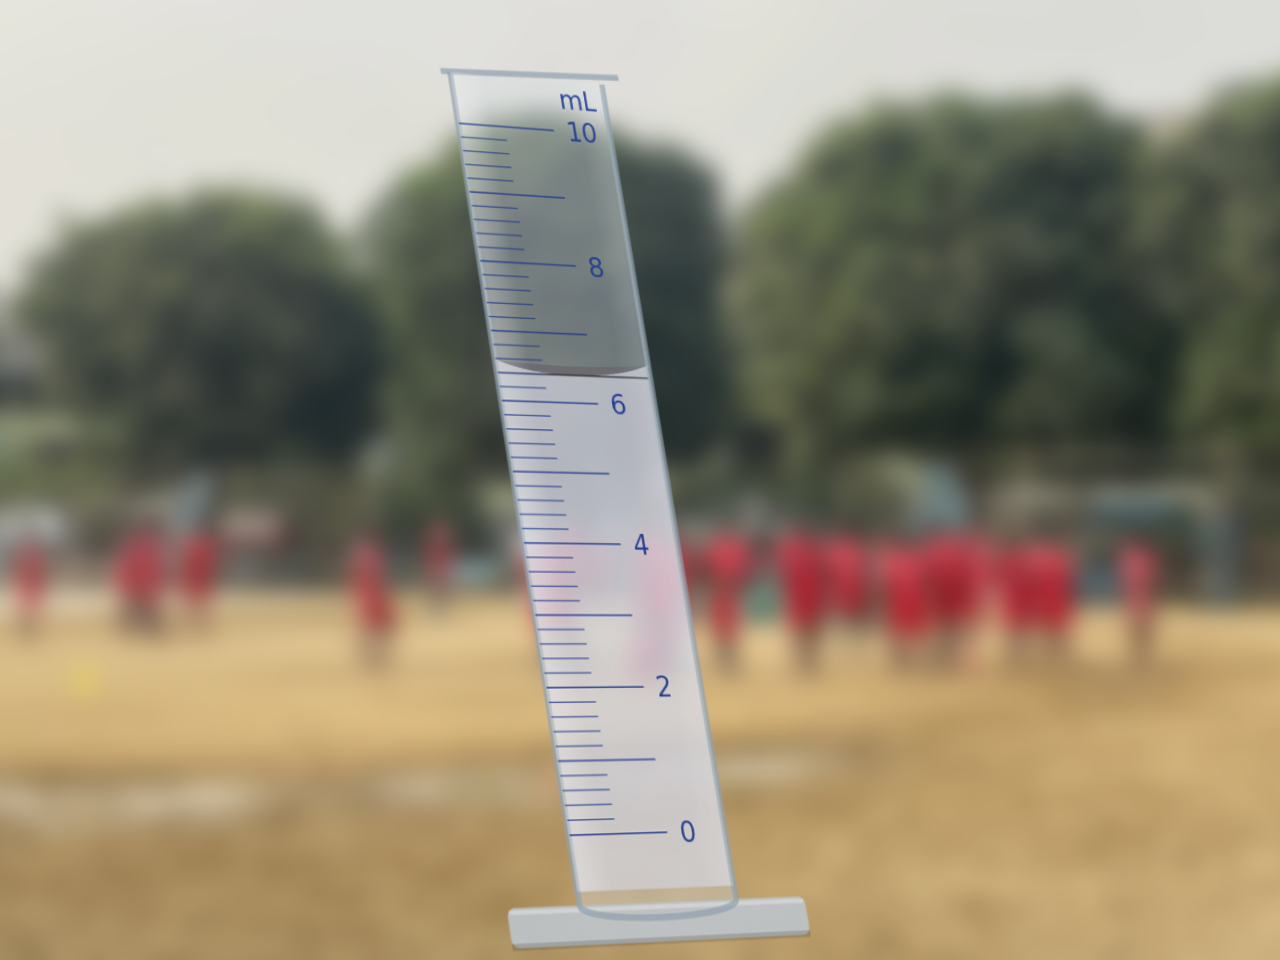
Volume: value=6.4 unit=mL
